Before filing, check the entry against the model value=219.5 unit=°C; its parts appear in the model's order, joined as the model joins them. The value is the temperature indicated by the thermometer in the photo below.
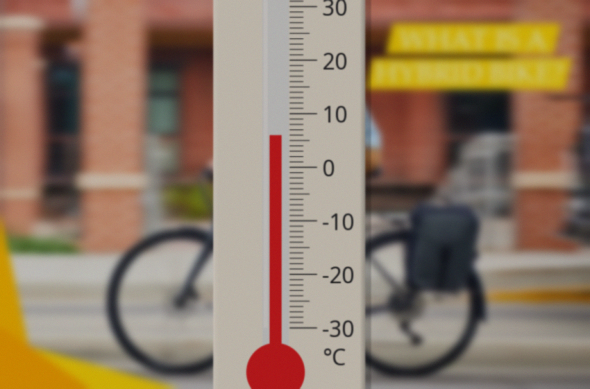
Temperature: value=6 unit=°C
